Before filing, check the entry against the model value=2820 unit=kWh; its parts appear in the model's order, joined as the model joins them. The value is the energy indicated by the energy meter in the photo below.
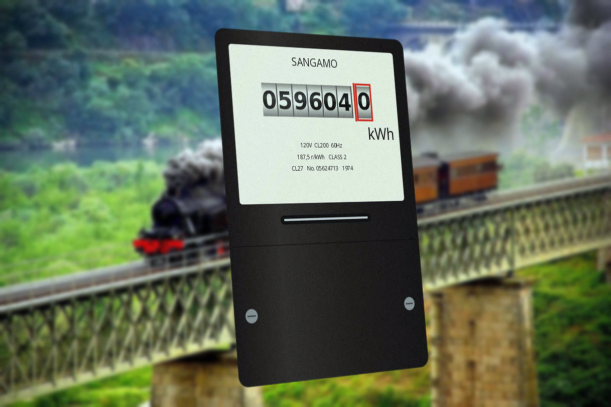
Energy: value=59604.0 unit=kWh
